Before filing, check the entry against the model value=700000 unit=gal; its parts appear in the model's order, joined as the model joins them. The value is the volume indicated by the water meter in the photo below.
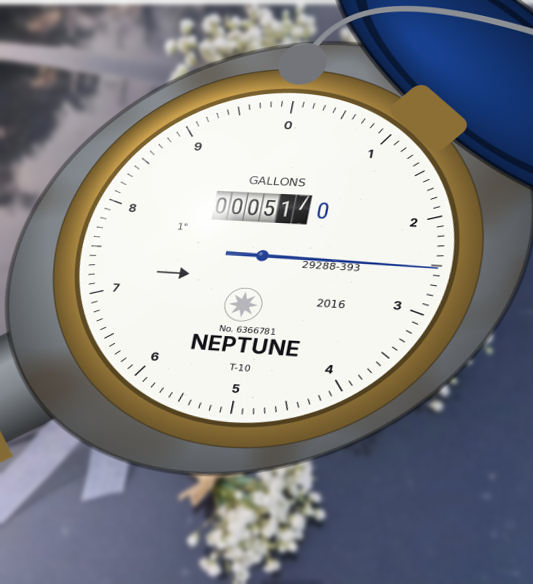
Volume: value=5172.5 unit=gal
